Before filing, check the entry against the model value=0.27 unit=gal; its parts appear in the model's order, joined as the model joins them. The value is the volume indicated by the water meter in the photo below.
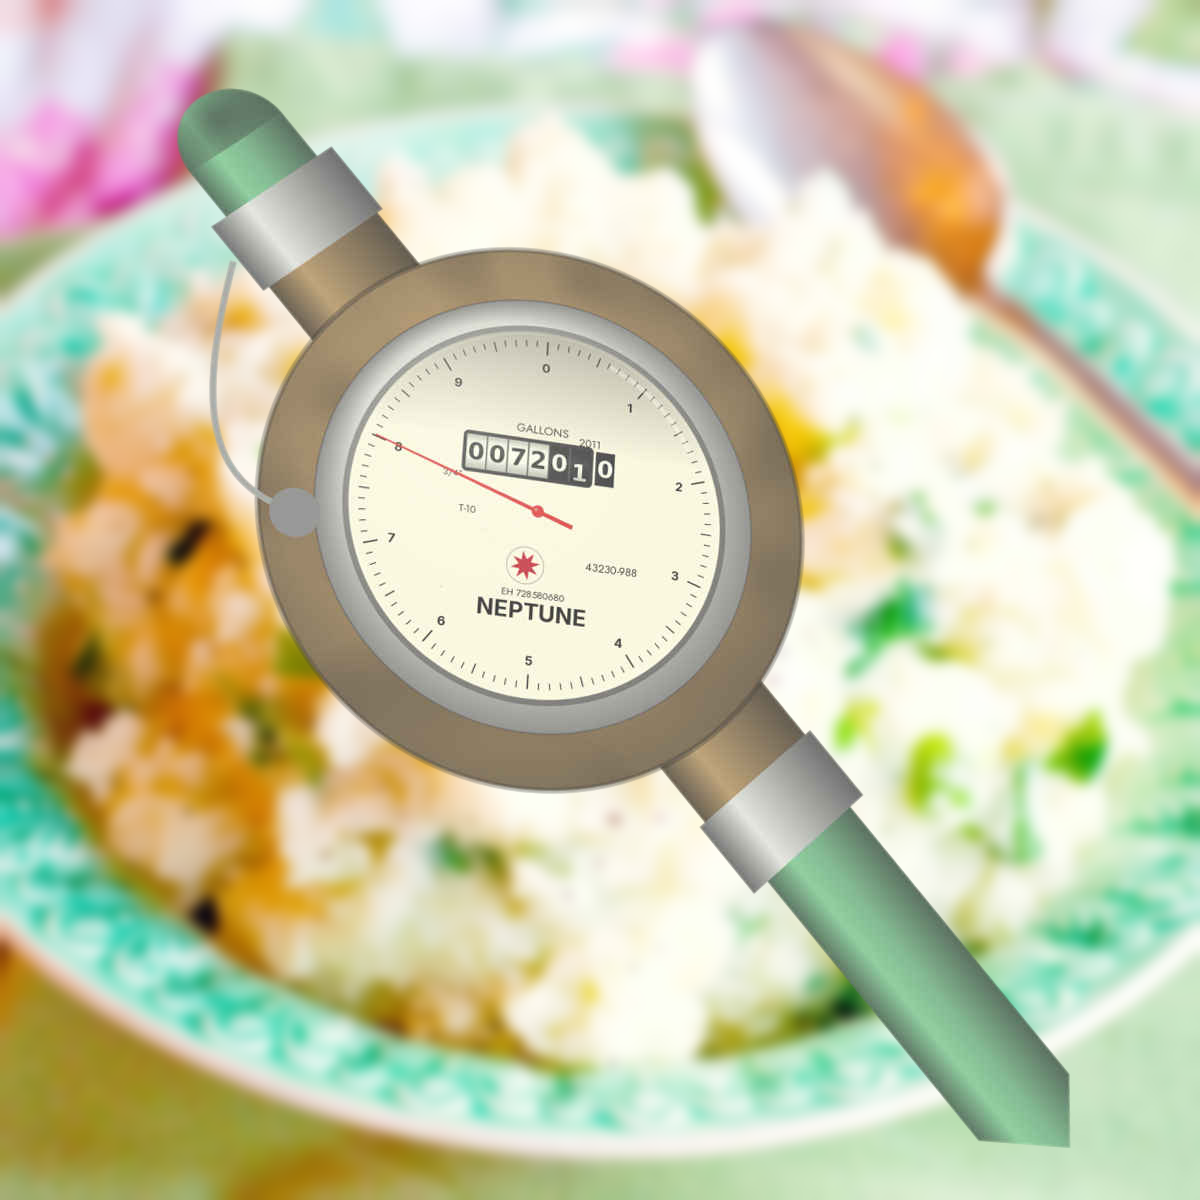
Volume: value=72008.0 unit=gal
